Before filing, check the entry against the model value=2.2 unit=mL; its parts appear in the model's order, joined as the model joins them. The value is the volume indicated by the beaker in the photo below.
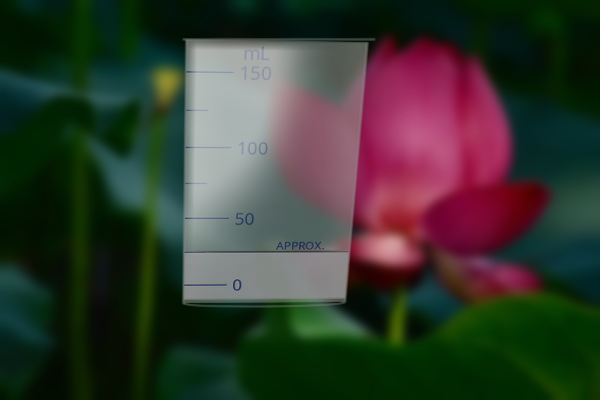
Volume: value=25 unit=mL
